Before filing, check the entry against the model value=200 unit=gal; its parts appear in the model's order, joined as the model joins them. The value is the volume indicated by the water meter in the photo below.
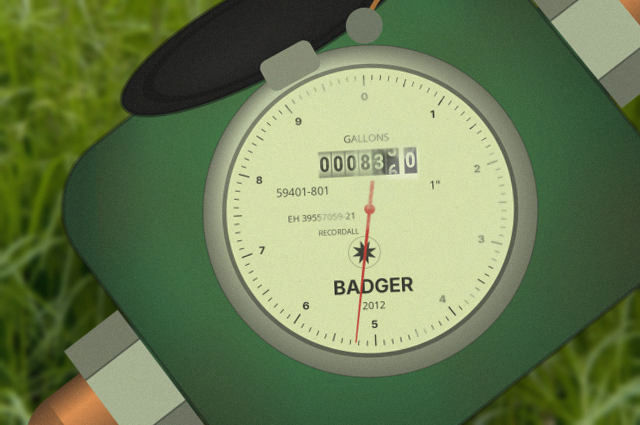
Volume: value=8355.2 unit=gal
